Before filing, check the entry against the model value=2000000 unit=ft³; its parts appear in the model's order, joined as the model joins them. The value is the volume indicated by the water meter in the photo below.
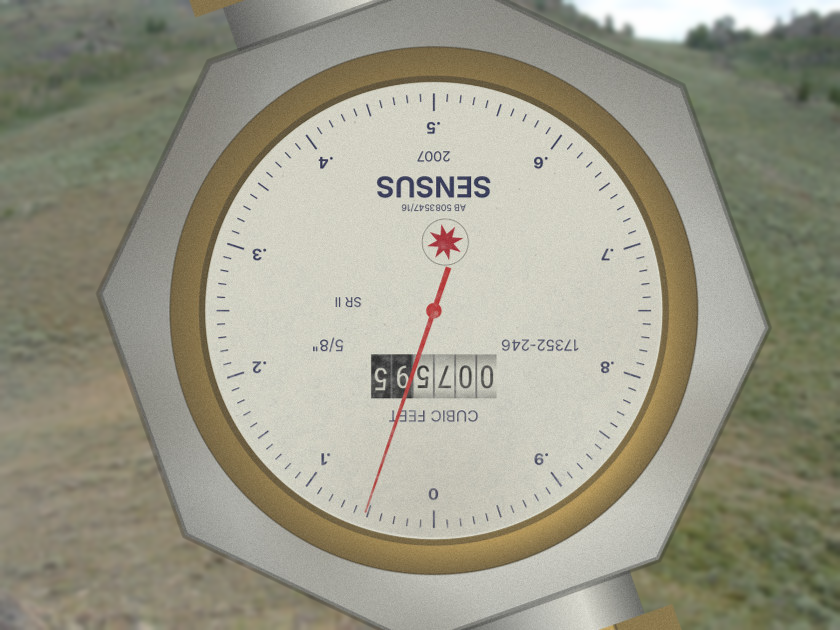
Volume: value=7595.05 unit=ft³
